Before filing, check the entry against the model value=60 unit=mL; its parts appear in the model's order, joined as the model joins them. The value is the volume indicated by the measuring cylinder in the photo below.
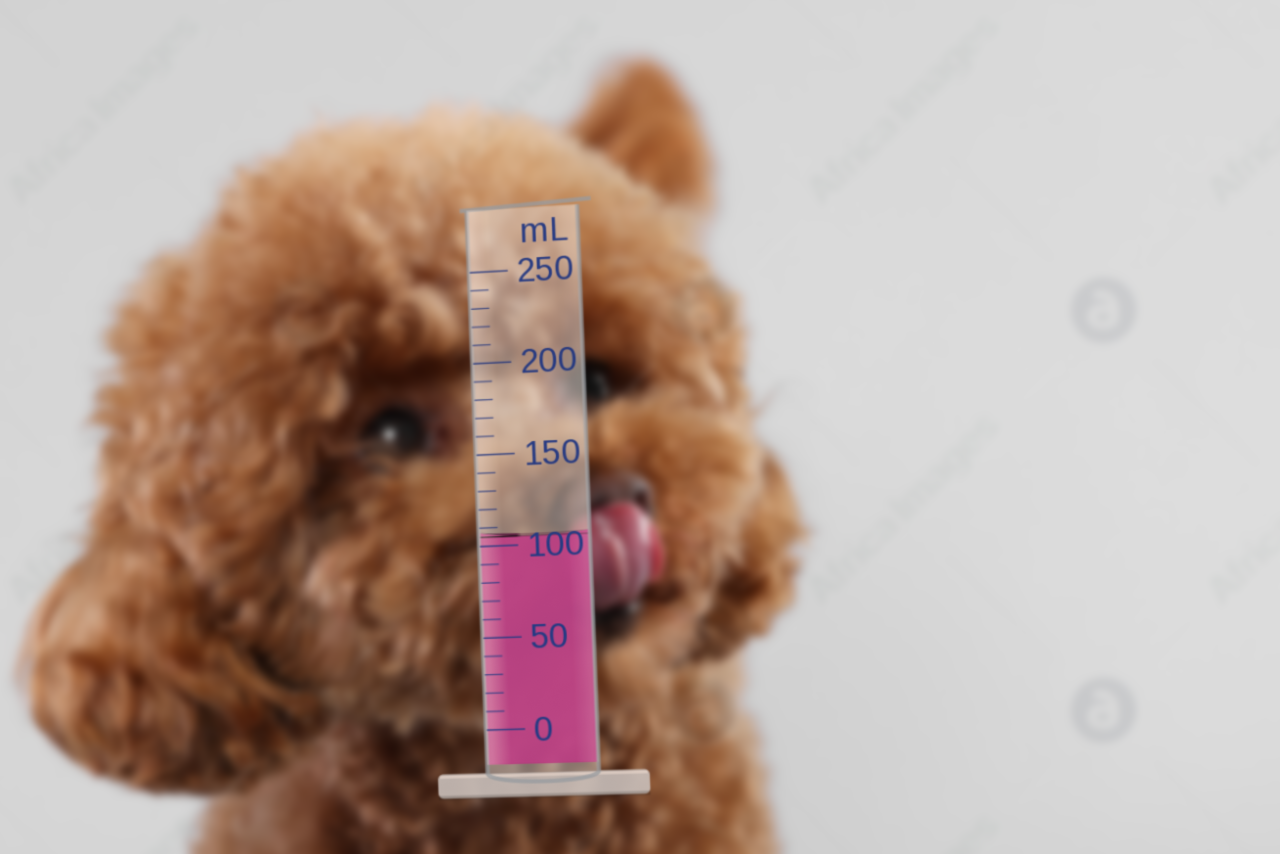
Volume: value=105 unit=mL
